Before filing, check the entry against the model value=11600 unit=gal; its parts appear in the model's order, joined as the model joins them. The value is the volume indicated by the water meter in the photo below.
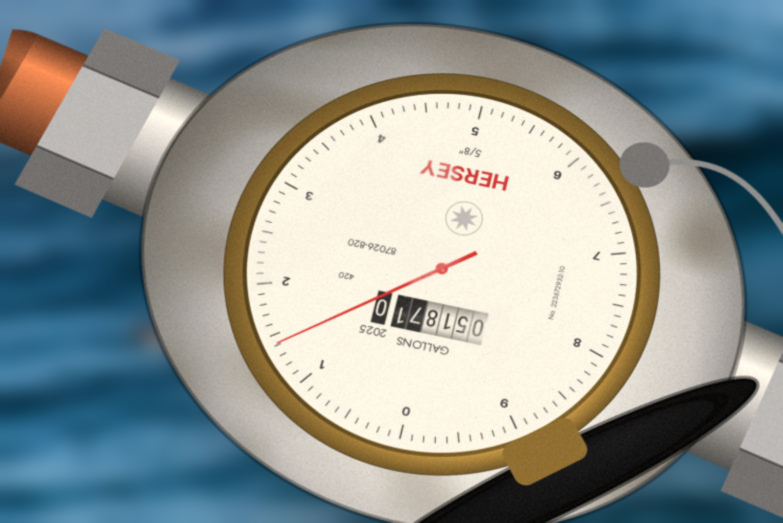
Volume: value=518711.4 unit=gal
